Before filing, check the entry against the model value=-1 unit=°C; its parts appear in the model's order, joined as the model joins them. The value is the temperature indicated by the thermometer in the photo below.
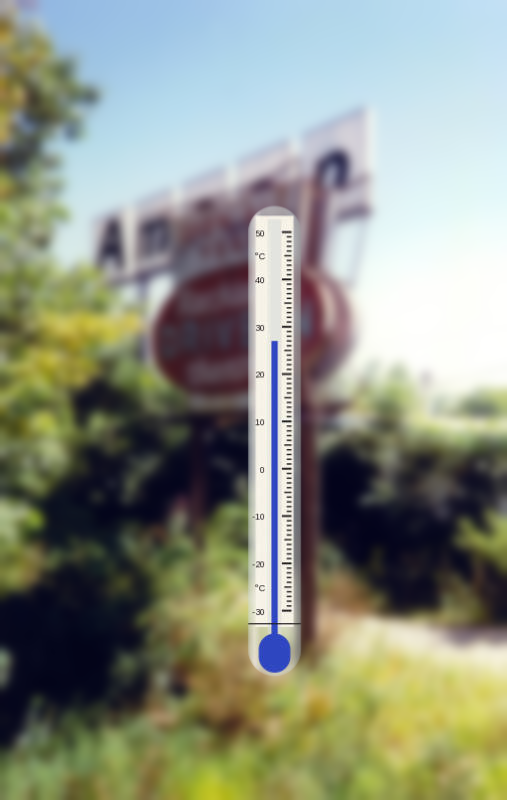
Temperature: value=27 unit=°C
